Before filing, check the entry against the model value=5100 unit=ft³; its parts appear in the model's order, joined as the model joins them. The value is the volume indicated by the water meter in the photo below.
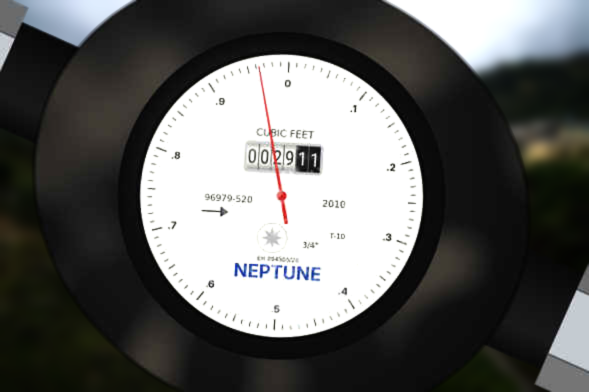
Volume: value=2910.96 unit=ft³
